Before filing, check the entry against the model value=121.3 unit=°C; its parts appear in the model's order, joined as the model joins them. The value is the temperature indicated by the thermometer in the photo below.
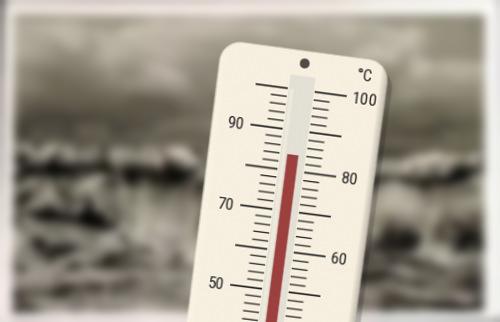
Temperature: value=84 unit=°C
